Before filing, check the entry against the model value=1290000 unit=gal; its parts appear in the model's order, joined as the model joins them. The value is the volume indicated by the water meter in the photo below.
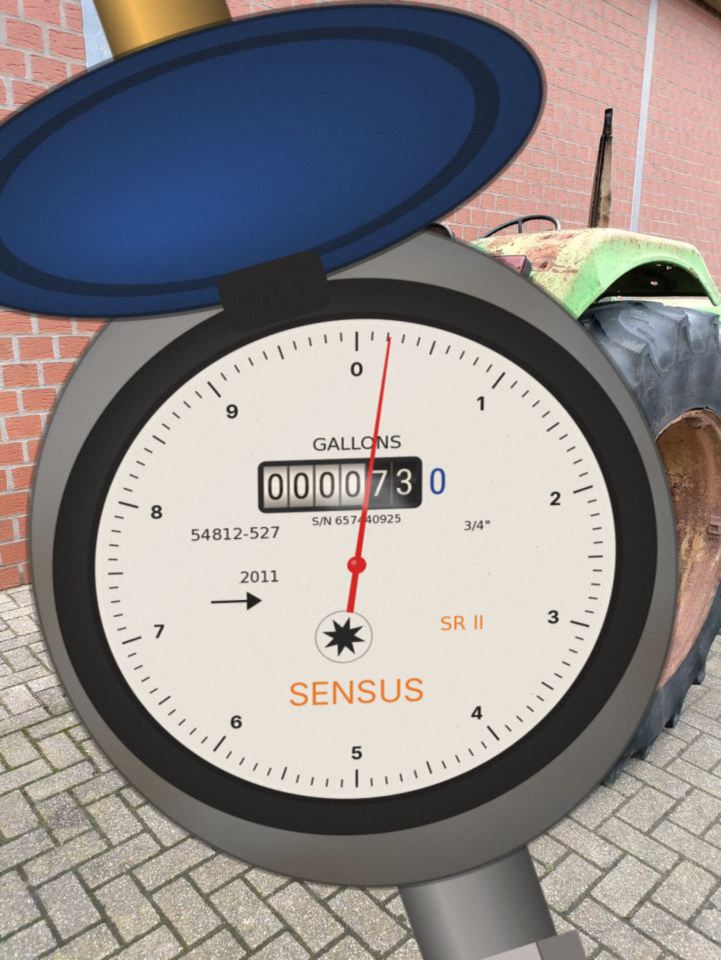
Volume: value=730.2 unit=gal
